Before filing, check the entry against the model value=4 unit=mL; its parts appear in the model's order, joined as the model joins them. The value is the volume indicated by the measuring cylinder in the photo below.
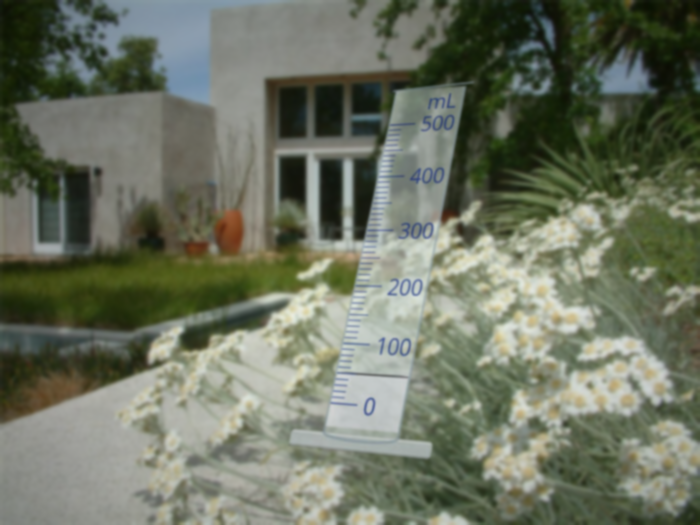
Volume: value=50 unit=mL
